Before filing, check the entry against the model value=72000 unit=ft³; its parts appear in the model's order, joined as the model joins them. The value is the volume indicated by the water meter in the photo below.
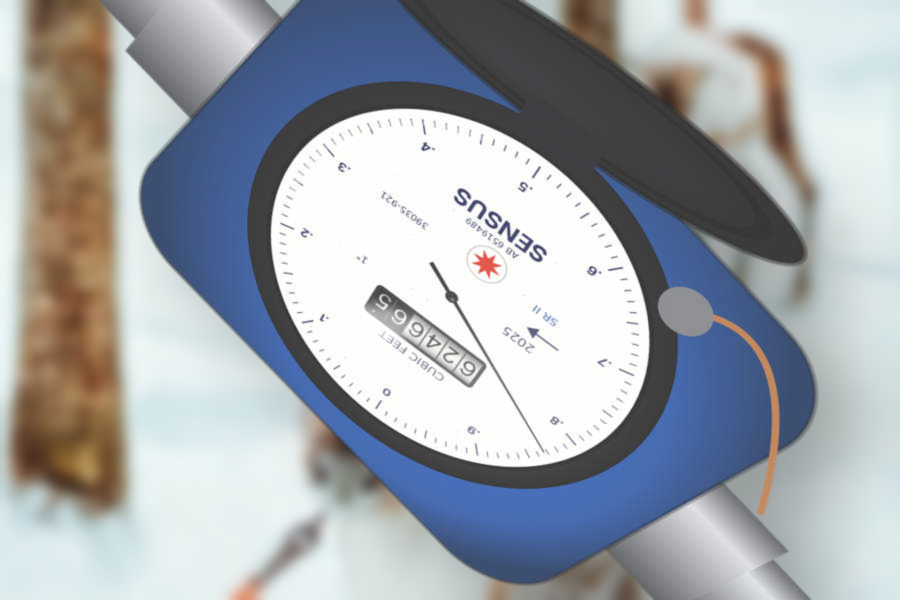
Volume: value=624664.83 unit=ft³
